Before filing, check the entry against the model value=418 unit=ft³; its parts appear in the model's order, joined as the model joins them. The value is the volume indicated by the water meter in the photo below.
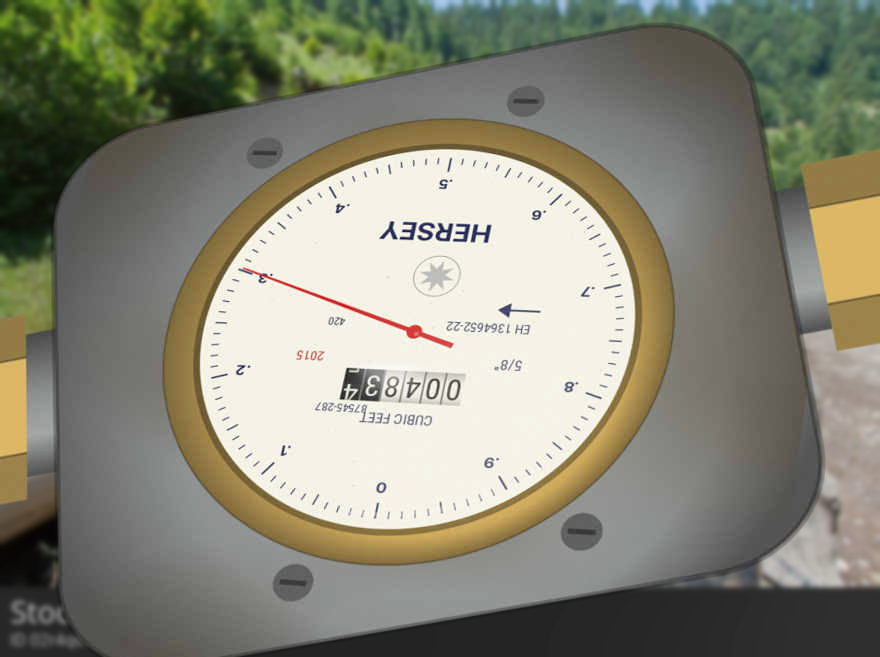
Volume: value=4834.30 unit=ft³
